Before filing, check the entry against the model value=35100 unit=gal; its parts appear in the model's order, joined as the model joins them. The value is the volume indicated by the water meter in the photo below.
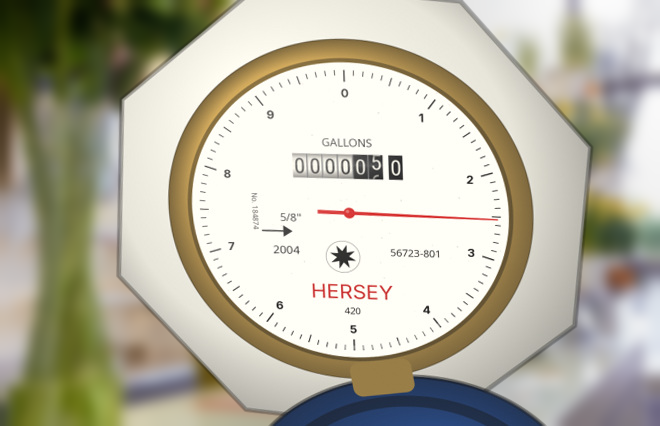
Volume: value=52.5 unit=gal
